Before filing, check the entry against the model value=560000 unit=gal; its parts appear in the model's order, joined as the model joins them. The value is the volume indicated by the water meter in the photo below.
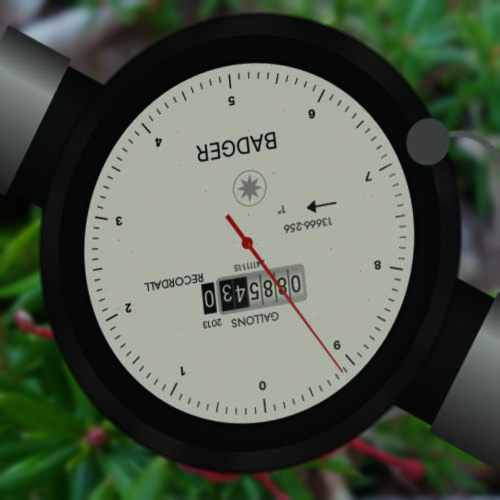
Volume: value=885429.1 unit=gal
